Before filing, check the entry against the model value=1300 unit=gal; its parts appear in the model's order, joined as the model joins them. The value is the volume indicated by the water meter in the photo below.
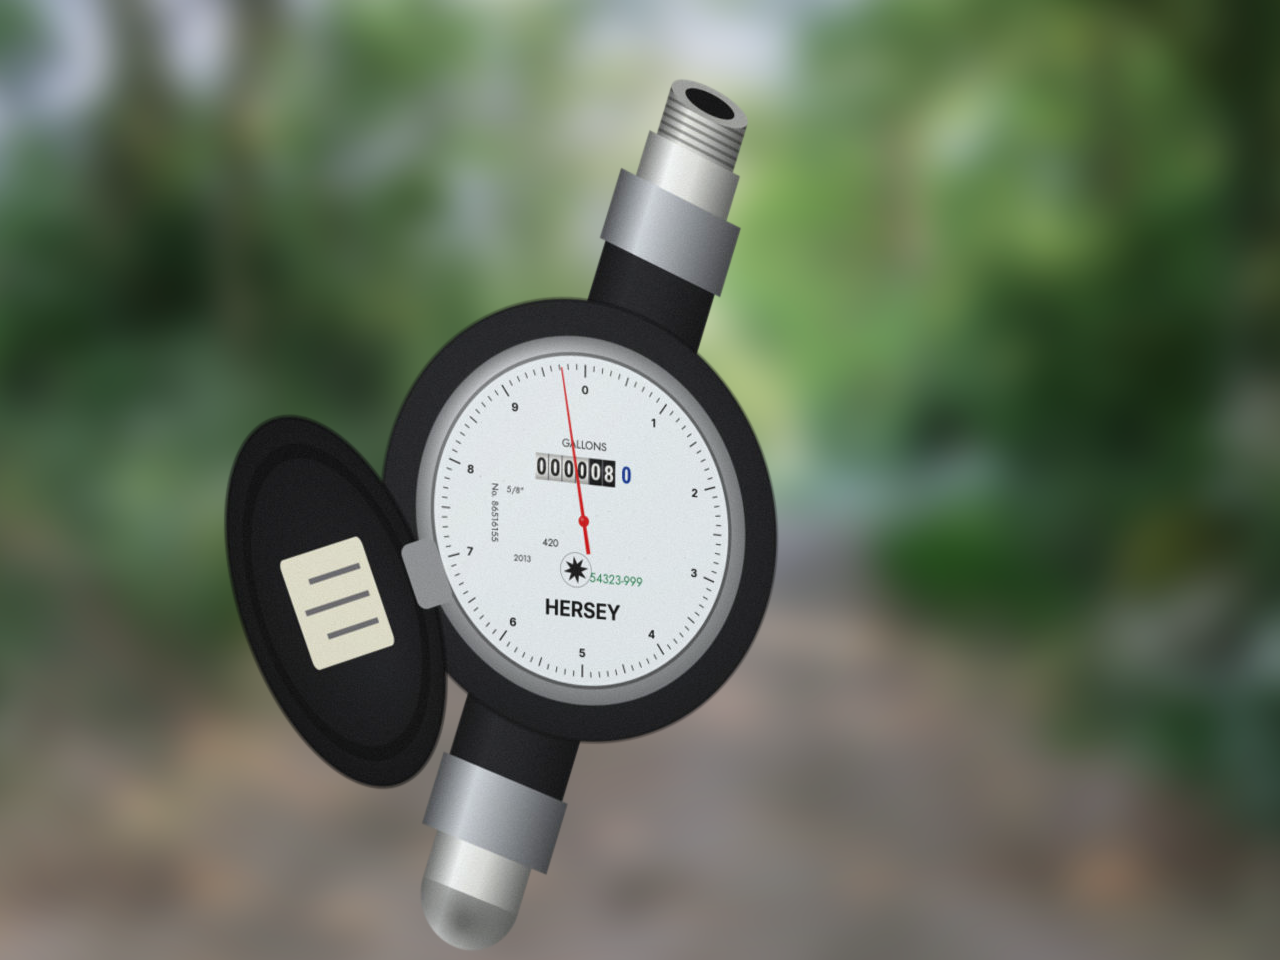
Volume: value=79.7 unit=gal
